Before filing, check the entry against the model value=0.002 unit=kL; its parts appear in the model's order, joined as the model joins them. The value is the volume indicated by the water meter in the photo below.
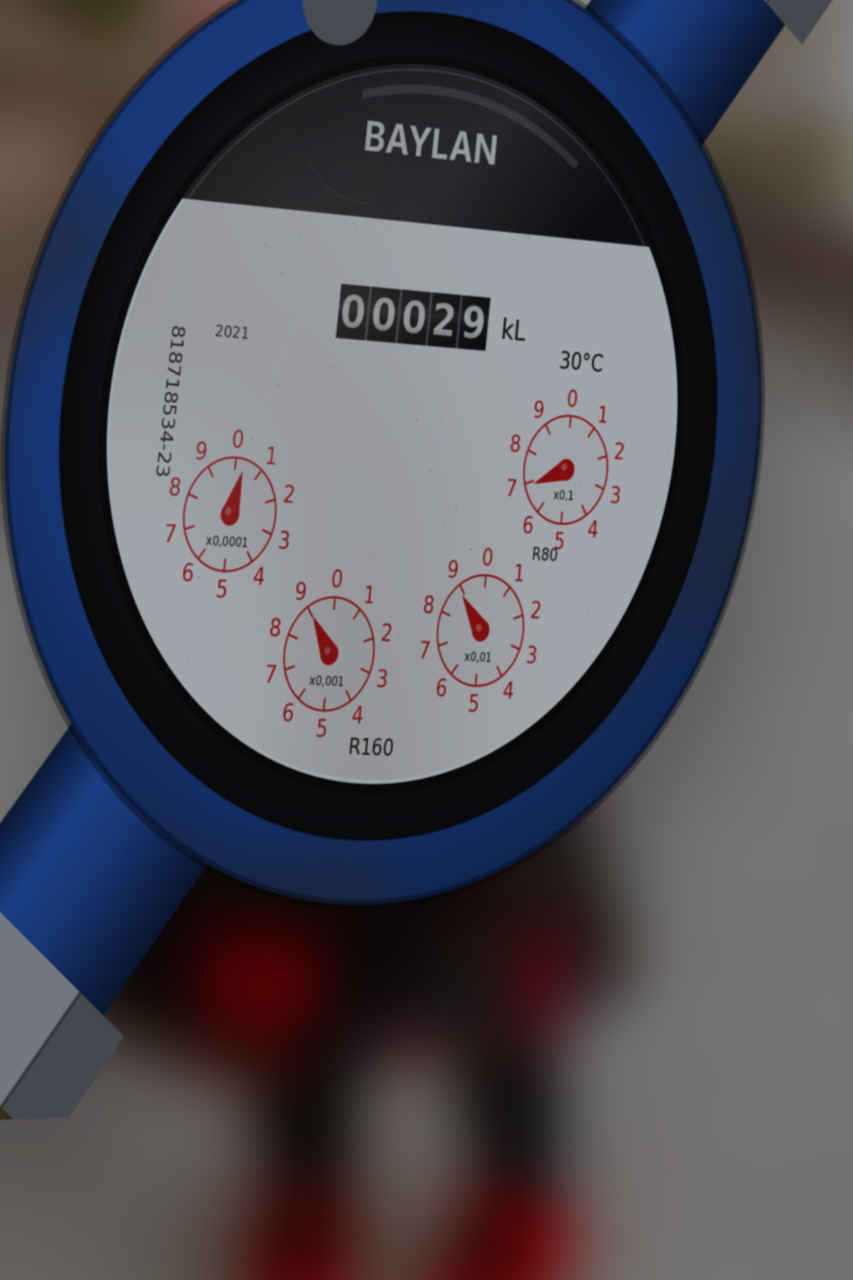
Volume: value=29.6890 unit=kL
